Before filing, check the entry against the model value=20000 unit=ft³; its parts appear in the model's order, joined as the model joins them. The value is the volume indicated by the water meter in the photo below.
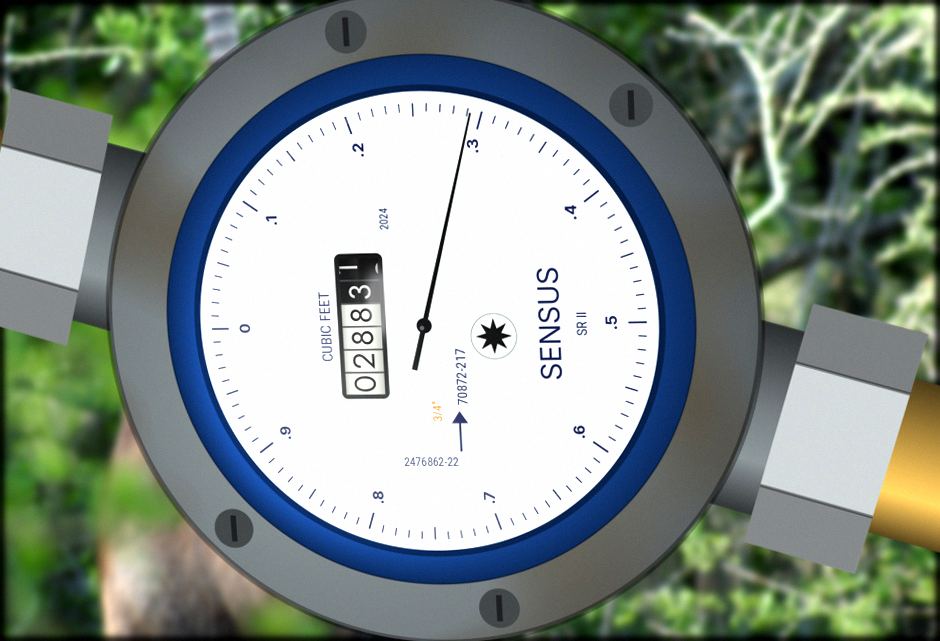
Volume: value=28831.29 unit=ft³
